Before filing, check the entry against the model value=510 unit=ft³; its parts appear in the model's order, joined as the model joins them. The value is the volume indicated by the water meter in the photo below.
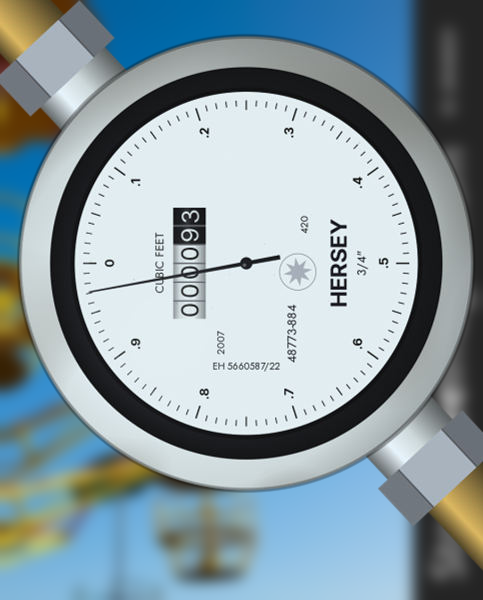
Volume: value=92.97 unit=ft³
